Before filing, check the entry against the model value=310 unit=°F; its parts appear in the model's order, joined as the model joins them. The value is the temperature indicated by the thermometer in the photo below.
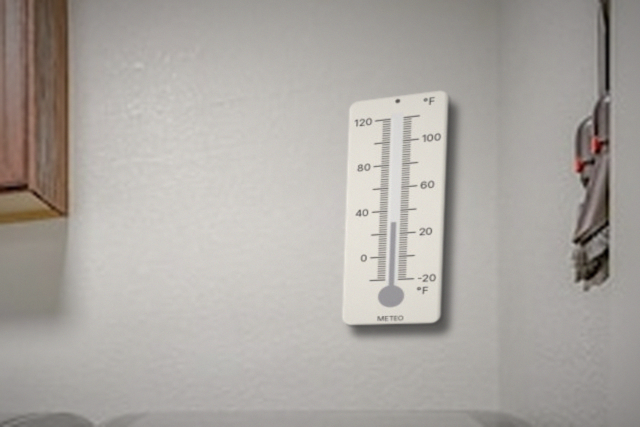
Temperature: value=30 unit=°F
